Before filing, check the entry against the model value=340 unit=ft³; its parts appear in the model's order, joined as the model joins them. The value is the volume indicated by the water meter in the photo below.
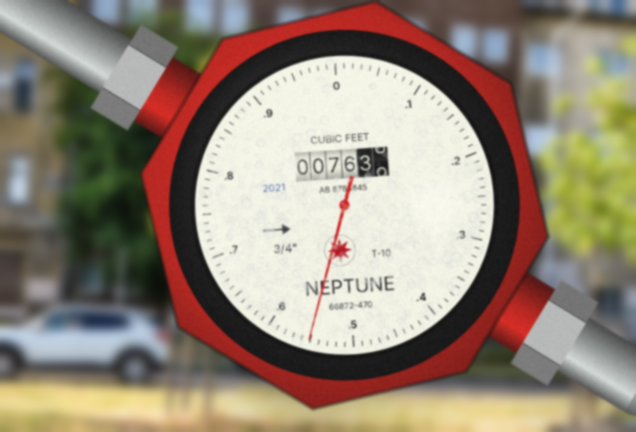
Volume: value=7638.55 unit=ft³
